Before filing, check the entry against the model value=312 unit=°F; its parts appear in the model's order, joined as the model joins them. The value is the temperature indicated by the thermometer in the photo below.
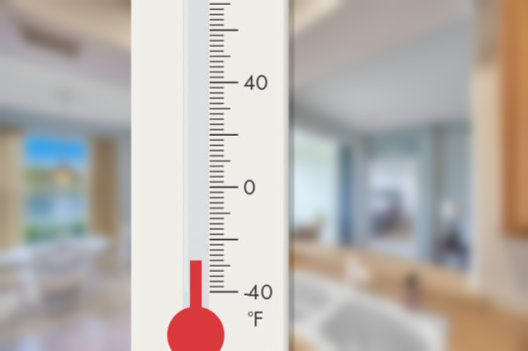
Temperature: value=-28 unit=°F
